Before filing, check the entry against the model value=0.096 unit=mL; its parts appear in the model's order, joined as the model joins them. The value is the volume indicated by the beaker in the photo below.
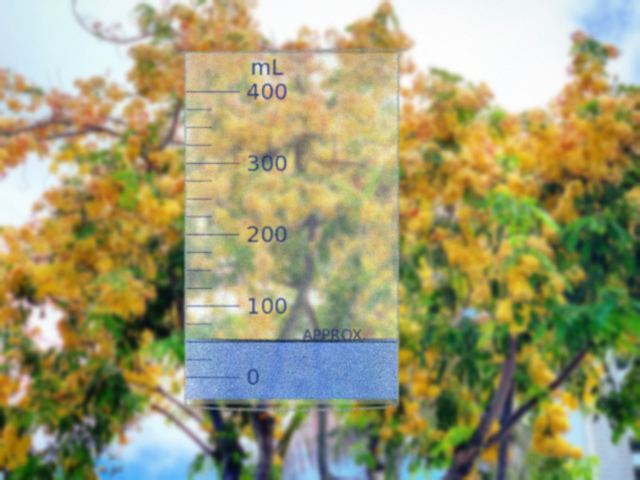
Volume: value=50 unit=mL
